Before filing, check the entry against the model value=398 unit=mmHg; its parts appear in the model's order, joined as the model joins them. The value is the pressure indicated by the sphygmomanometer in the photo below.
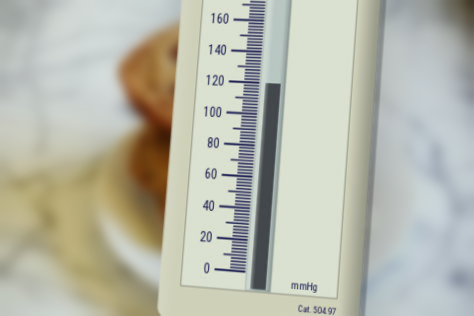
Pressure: value=120 unit=mmHg
